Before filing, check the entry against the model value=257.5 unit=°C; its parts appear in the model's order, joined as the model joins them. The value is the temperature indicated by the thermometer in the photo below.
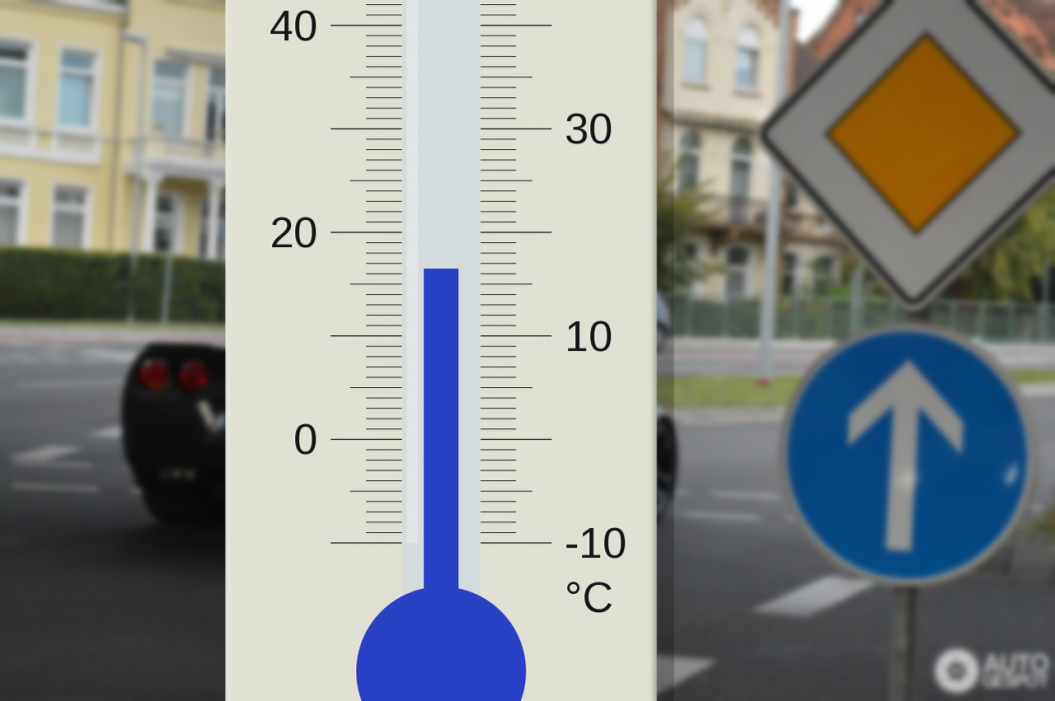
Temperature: value=16.5 unit=°C
